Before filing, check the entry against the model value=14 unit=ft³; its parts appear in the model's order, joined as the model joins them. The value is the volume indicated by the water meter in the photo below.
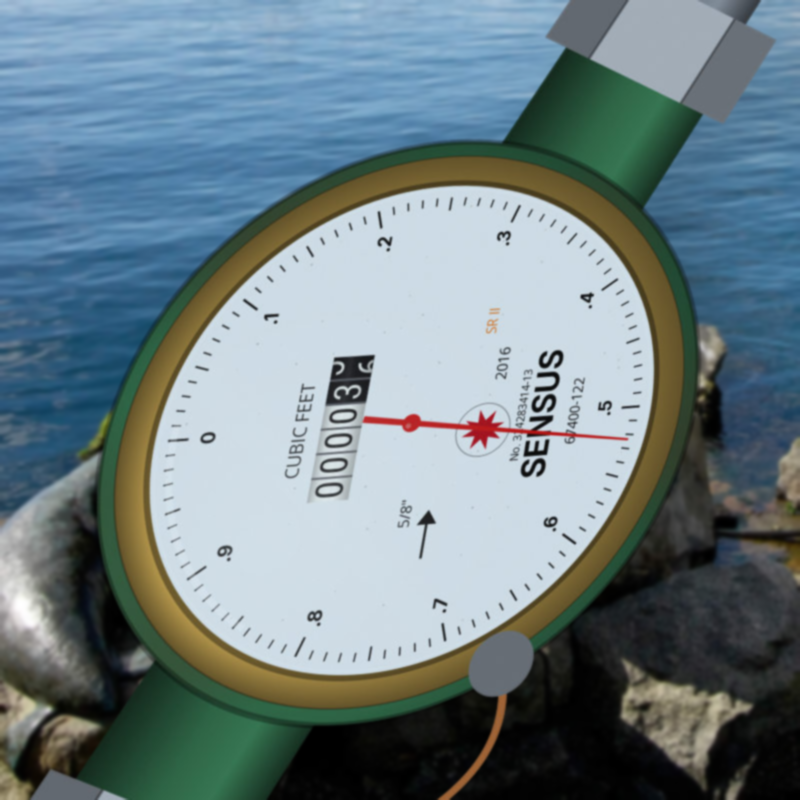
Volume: value=35.52 unit=ft³
